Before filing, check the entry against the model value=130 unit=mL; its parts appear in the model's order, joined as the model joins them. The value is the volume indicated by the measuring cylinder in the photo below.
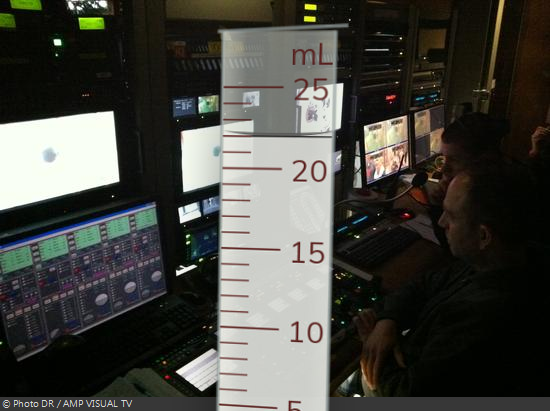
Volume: value=22 unit=mL
